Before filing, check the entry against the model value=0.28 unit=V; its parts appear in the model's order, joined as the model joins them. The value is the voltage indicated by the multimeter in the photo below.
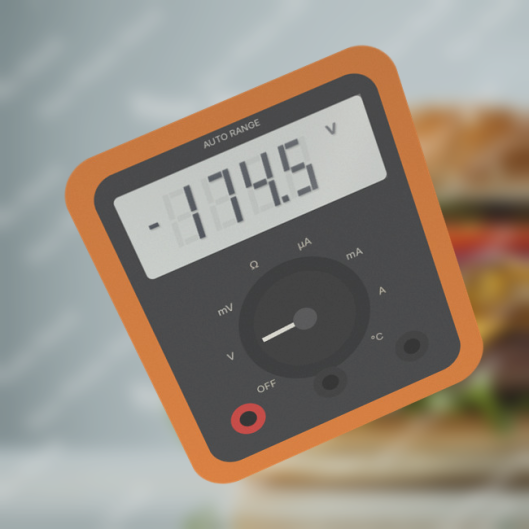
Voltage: value=-174.5 unit=V
